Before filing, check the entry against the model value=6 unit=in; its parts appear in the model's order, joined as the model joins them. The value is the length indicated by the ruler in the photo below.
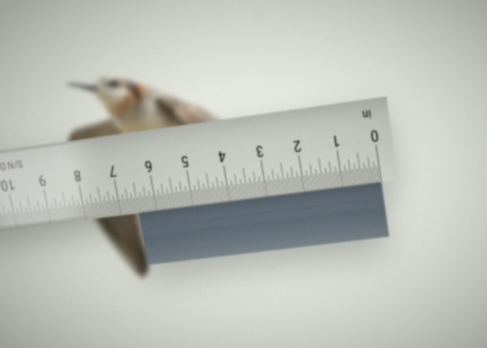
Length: value=6.5 unit=in
